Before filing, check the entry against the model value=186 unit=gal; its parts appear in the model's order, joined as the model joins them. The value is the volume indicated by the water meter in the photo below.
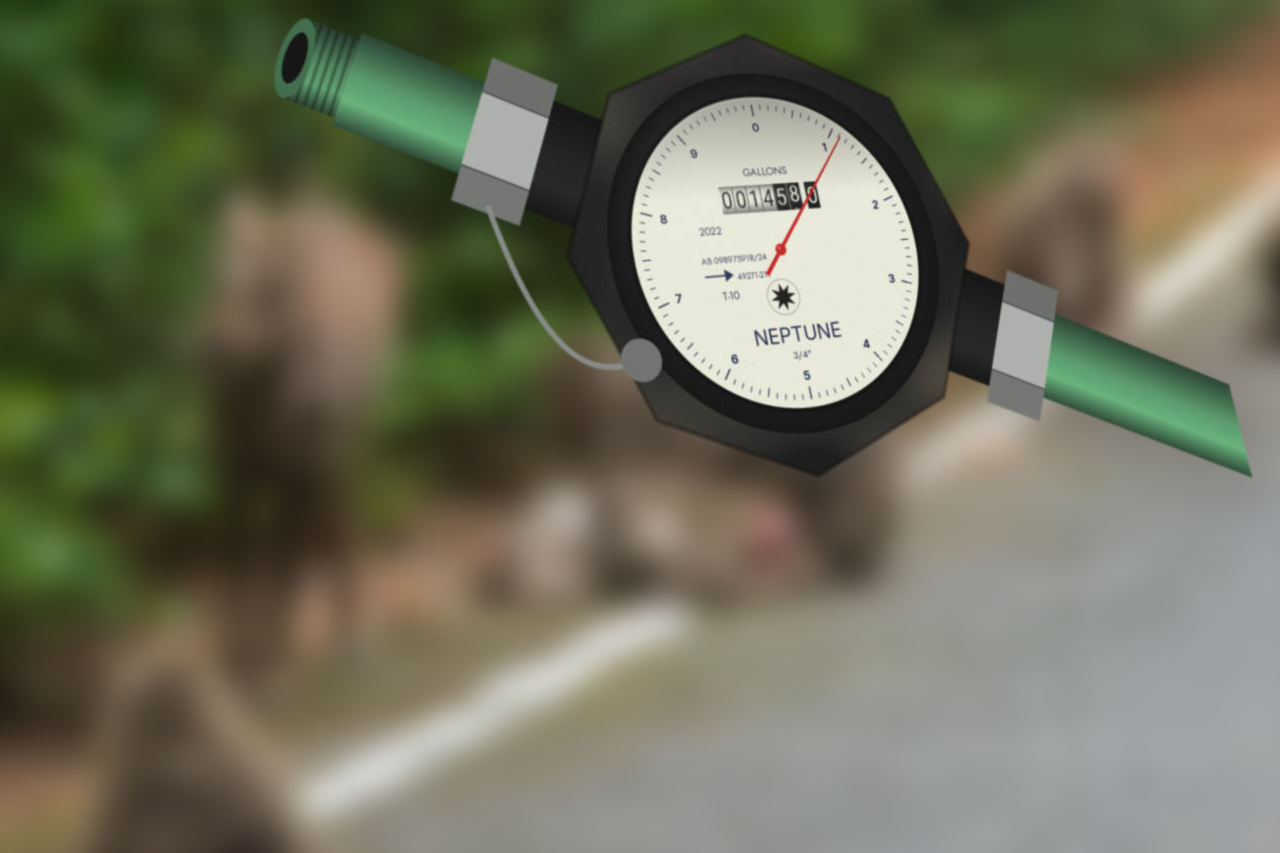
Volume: value=14581.1 unit=gal
